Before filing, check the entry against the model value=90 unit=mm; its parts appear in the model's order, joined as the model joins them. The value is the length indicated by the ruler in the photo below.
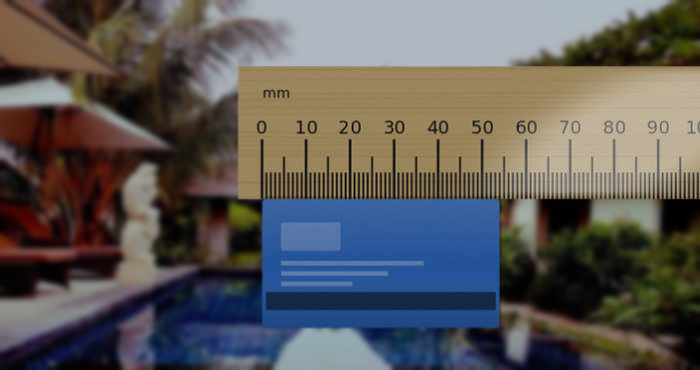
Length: value=54 unit=mm
